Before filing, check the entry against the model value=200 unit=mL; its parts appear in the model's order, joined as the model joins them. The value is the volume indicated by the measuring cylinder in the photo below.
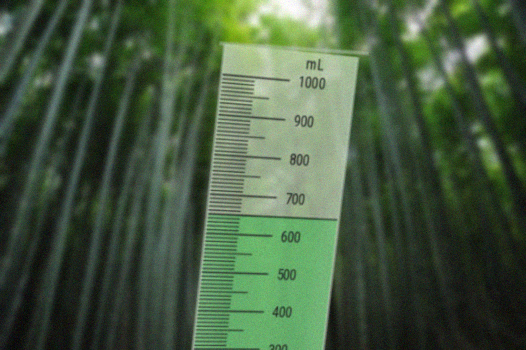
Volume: value=650 unit=mL
